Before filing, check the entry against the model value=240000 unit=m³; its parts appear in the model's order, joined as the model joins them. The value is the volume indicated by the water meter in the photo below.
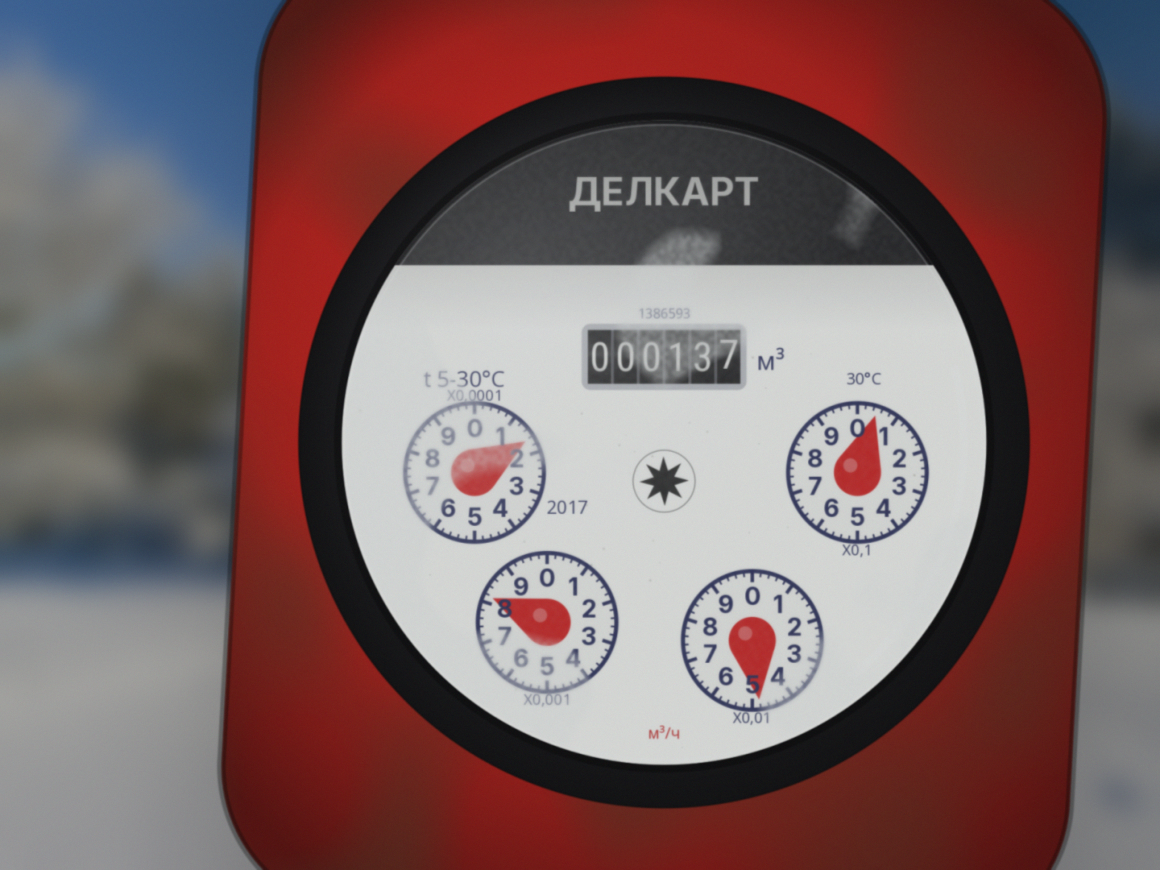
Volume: value=137.0481 unit=m³
